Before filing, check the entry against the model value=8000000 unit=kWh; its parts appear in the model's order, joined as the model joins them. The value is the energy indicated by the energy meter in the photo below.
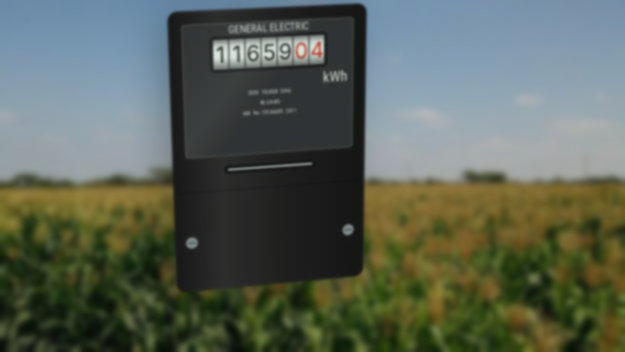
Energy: value=11659.04 unit=kWh
